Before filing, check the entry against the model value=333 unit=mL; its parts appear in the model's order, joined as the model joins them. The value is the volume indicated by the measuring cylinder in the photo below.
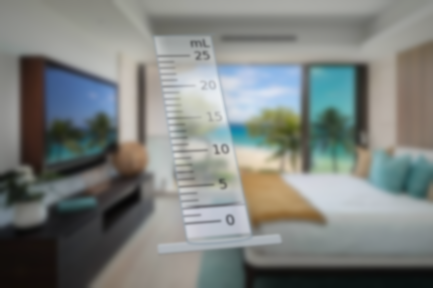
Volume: value=2 unit=mL
